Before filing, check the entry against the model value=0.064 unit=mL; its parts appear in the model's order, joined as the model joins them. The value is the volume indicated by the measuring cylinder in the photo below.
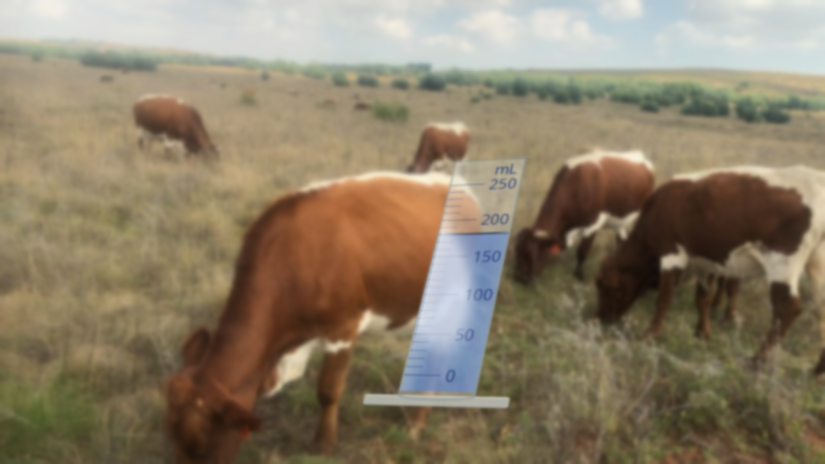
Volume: value=180 unit=mL
